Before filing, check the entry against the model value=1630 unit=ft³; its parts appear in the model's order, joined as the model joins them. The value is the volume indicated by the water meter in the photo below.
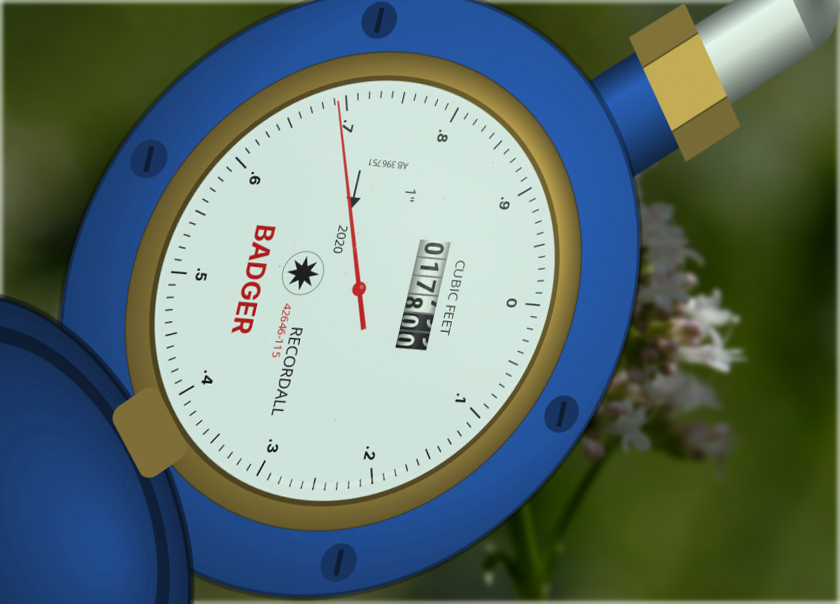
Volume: value=17799.69 unit=ft³
